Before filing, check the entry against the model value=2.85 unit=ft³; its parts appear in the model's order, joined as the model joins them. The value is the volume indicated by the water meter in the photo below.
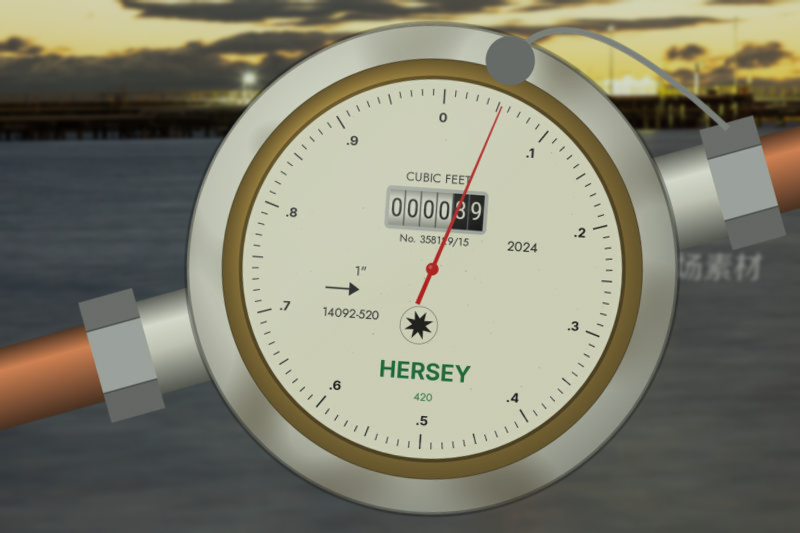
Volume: value=89.05 unit=ft³
